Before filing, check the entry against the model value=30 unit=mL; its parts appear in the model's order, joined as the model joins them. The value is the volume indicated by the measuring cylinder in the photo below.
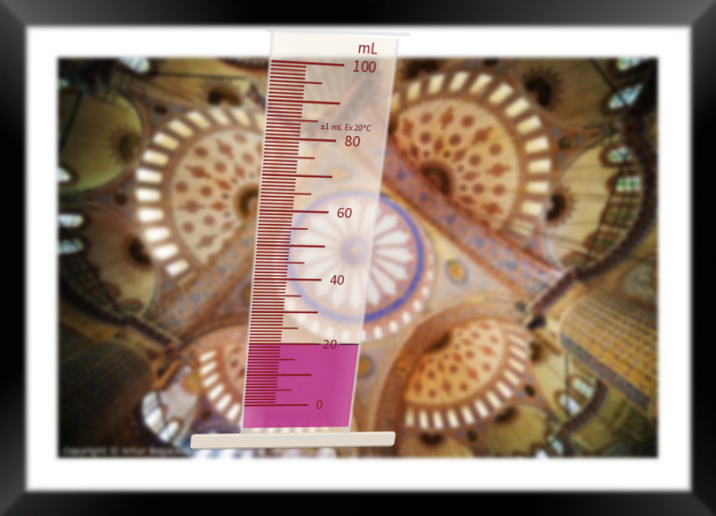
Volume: value=20 unit=mL
